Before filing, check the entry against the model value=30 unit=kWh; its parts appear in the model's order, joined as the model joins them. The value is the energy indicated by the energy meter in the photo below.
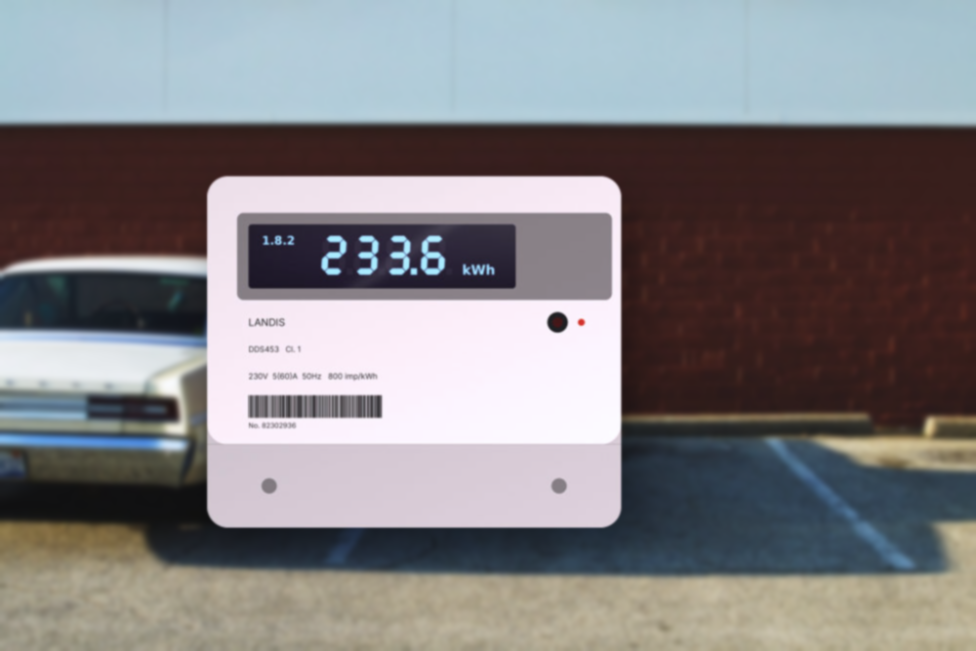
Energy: value=233.6 unit=kWh
